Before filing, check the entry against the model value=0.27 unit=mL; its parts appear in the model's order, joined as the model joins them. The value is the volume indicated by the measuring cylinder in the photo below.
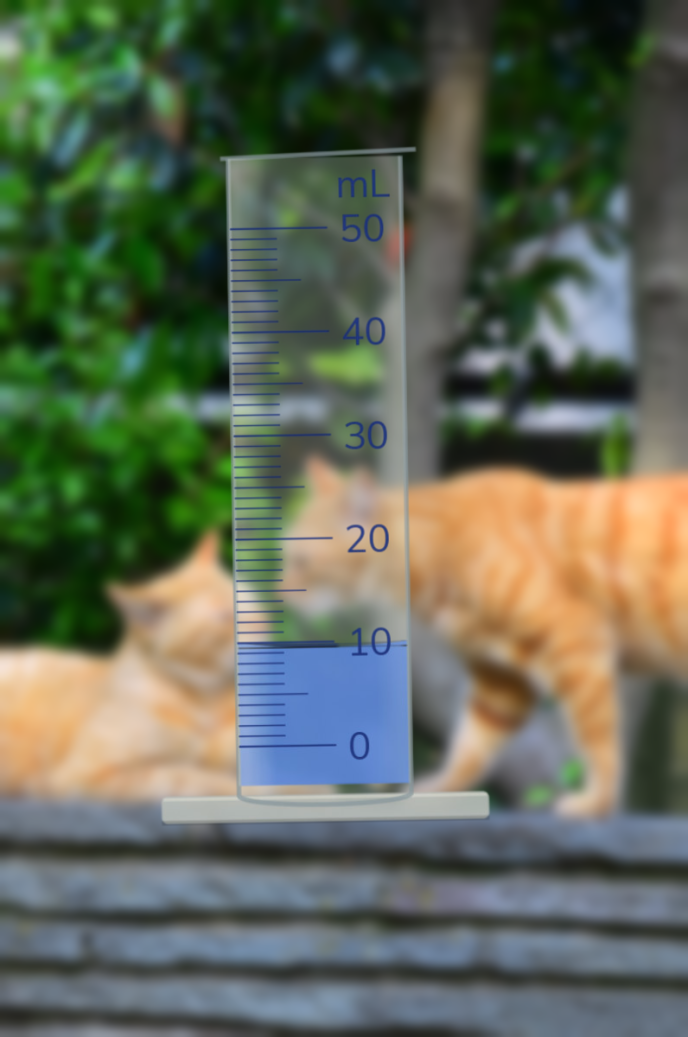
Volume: value=9.5 unit=mL
